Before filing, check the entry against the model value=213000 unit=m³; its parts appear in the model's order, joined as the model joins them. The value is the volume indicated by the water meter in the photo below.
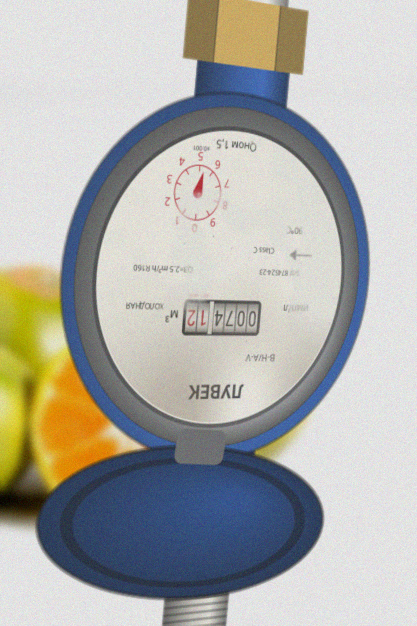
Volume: value=74.125 unit=m³
